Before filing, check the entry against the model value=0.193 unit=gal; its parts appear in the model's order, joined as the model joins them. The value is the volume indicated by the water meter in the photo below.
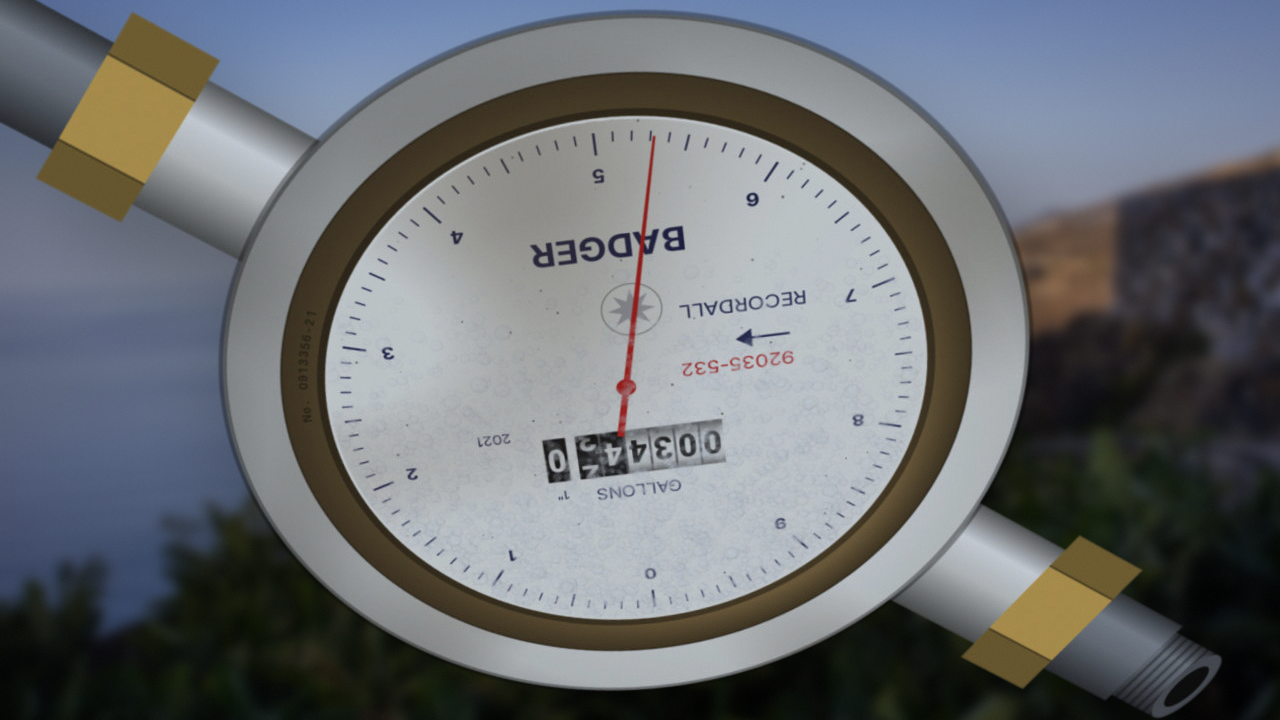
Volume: value=34425.3 unit=gal
